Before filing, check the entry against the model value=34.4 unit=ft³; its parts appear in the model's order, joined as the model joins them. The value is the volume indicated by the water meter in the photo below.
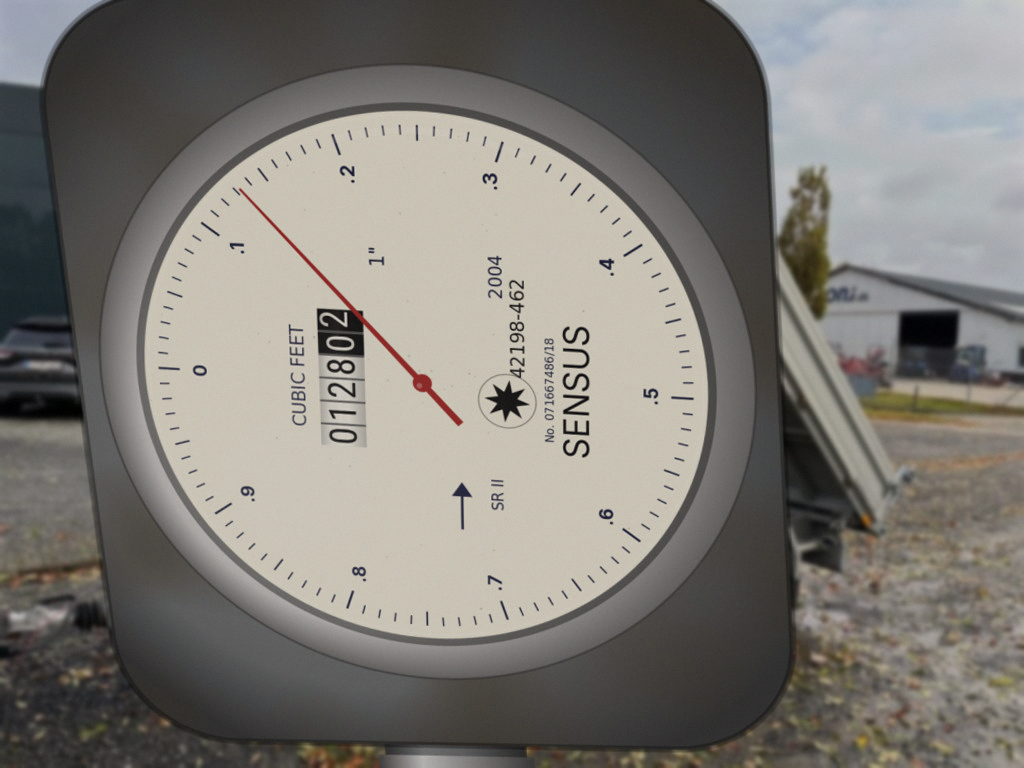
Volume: value=12802.13 unit=ft³
